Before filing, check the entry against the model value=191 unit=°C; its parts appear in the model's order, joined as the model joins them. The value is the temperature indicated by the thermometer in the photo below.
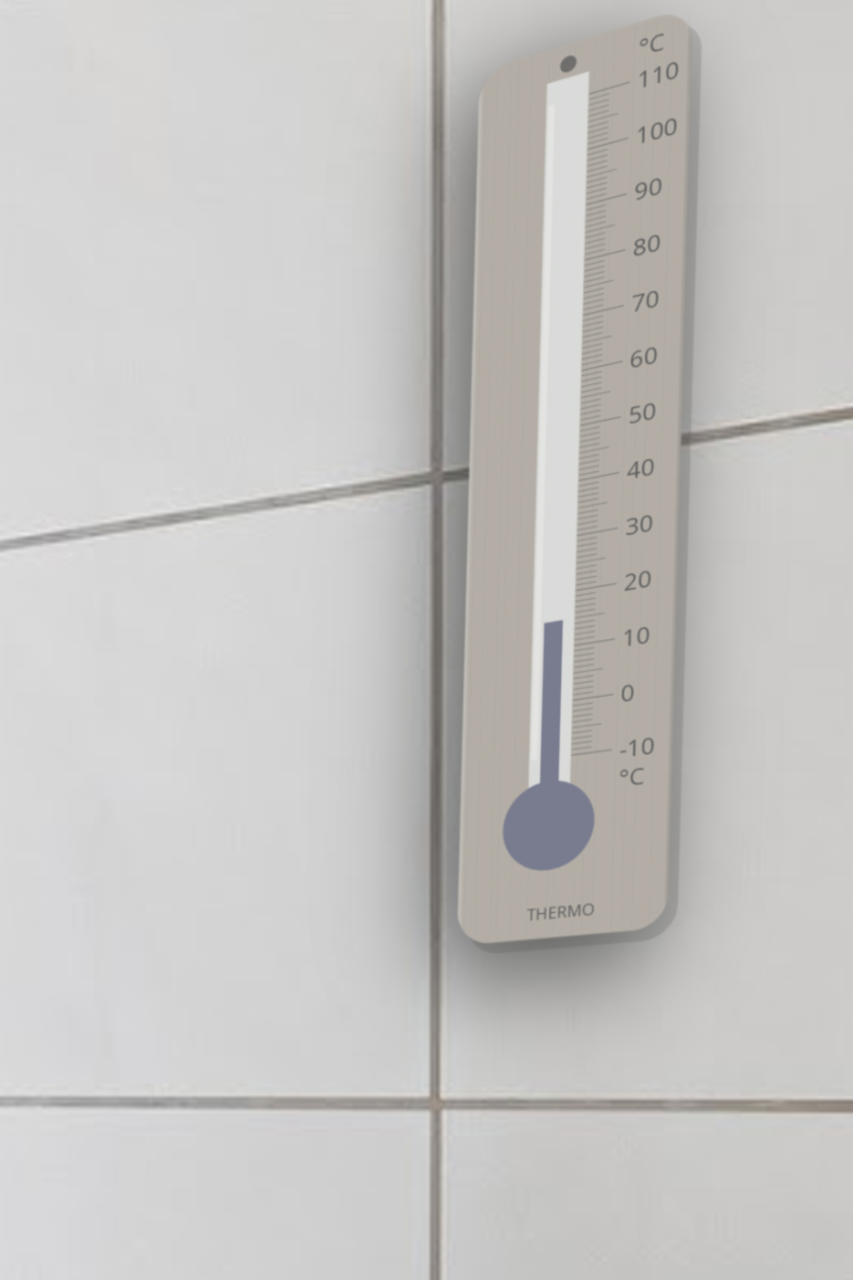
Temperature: value=15 unit=°C
